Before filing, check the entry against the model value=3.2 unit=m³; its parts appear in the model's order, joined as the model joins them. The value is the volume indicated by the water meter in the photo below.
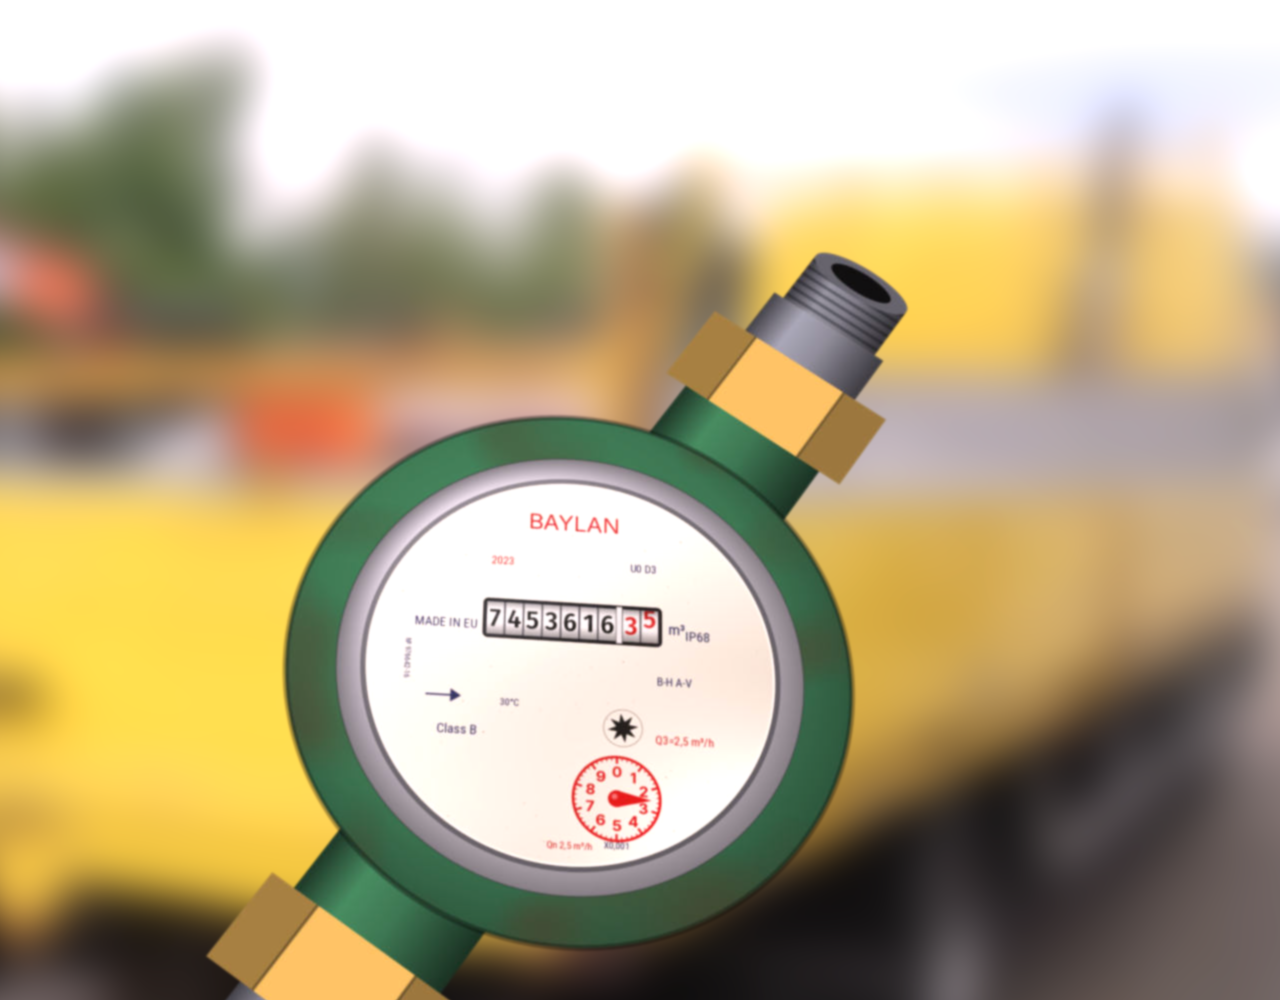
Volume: value=7453616.352 unit=m³
